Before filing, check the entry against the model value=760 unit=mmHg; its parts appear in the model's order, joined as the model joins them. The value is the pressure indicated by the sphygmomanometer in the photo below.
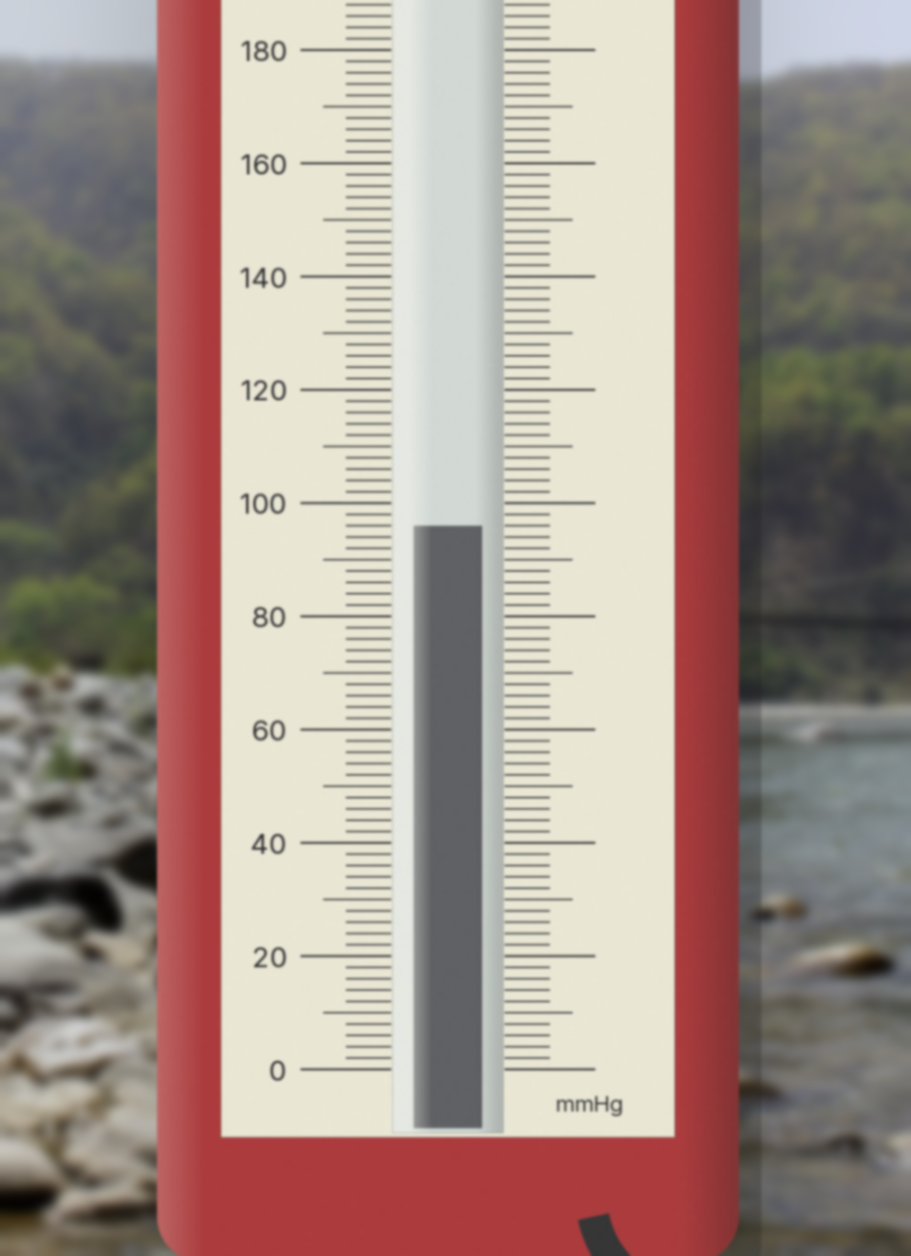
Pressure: value=96 unit=mmHg
